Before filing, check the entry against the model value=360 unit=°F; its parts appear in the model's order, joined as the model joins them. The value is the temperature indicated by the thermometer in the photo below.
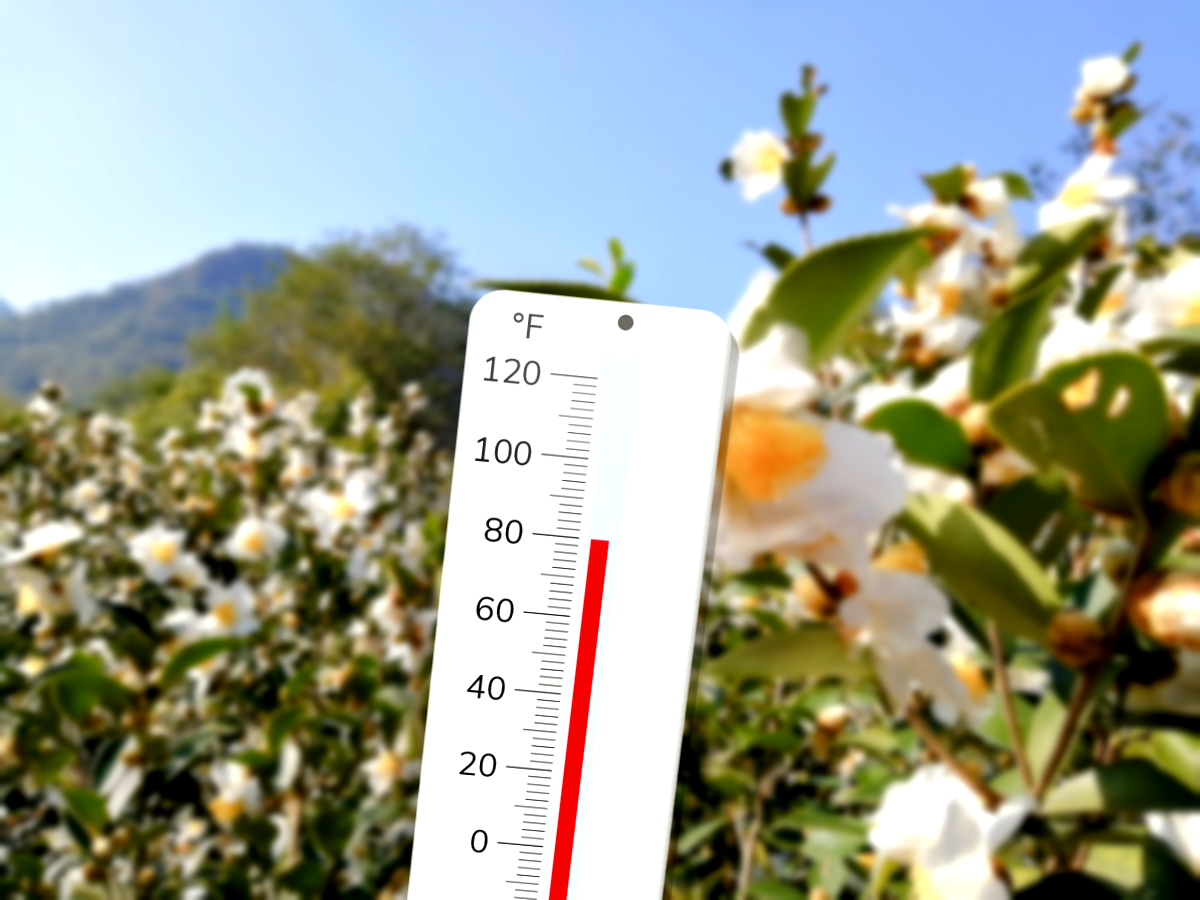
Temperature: value=80 unit=°F
